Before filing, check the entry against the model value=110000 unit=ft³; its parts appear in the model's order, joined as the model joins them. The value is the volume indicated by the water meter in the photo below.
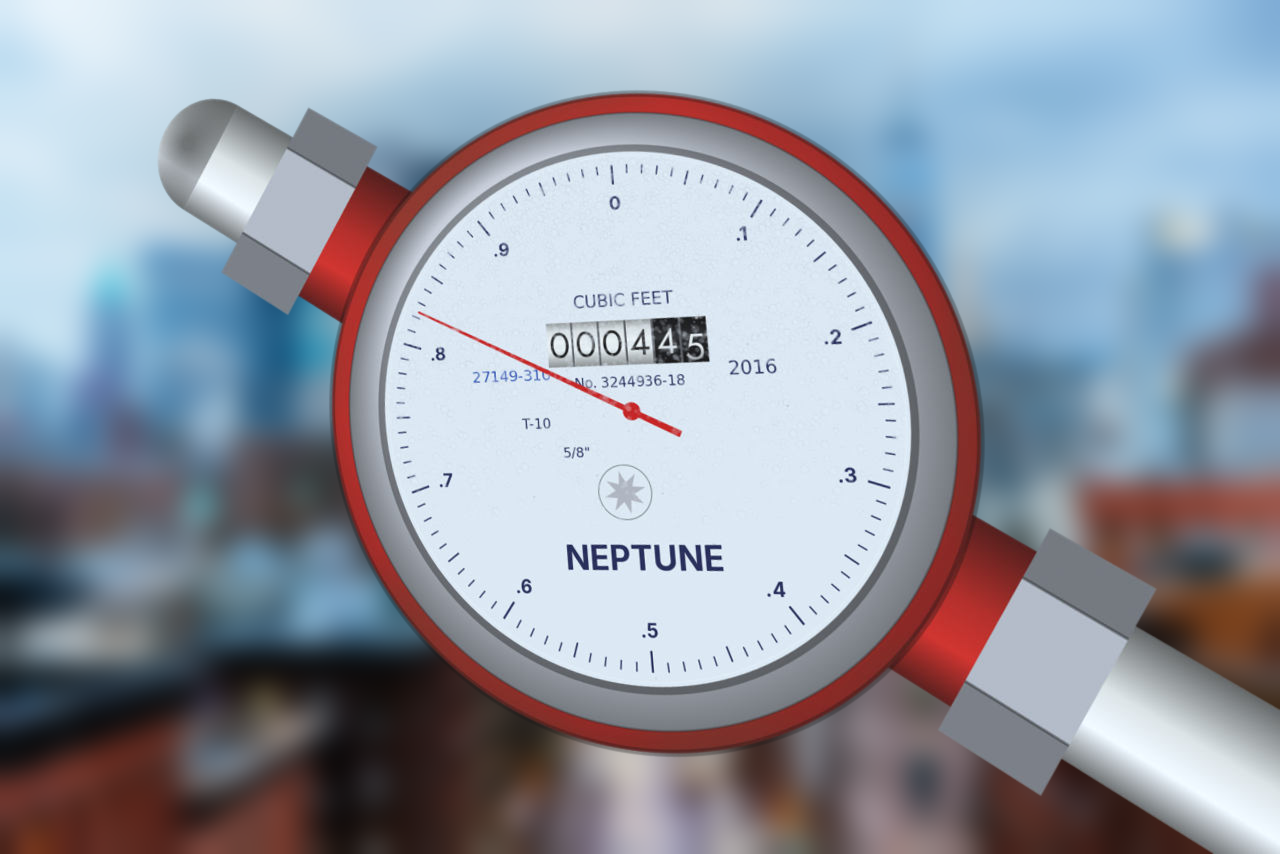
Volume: value=444.82 unit=ft³
